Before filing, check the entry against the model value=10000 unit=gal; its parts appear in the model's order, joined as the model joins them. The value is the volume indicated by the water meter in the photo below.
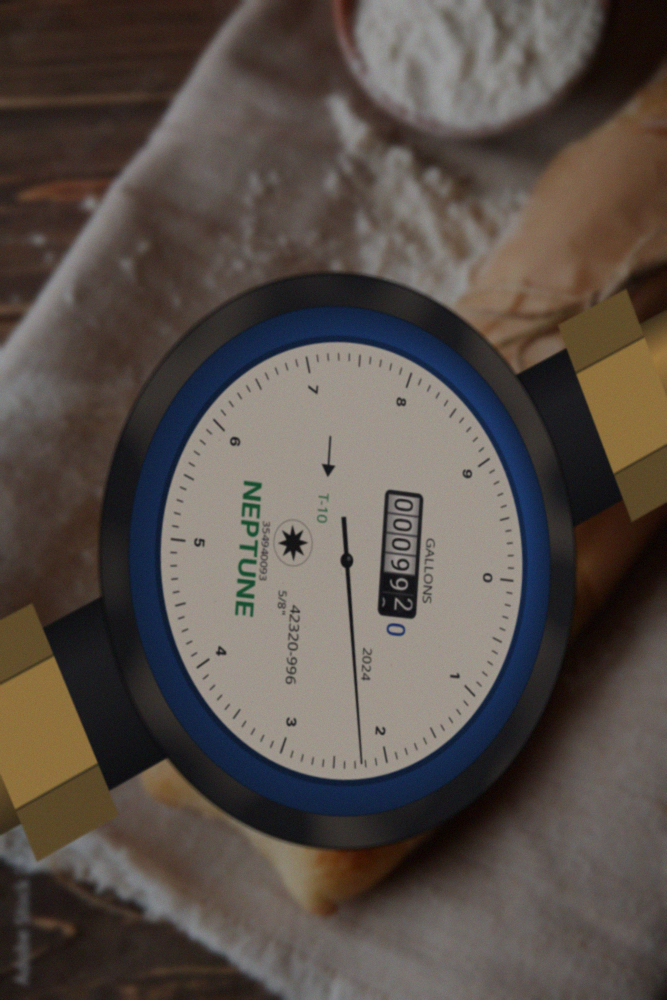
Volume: value=9922.2 unit=gal
